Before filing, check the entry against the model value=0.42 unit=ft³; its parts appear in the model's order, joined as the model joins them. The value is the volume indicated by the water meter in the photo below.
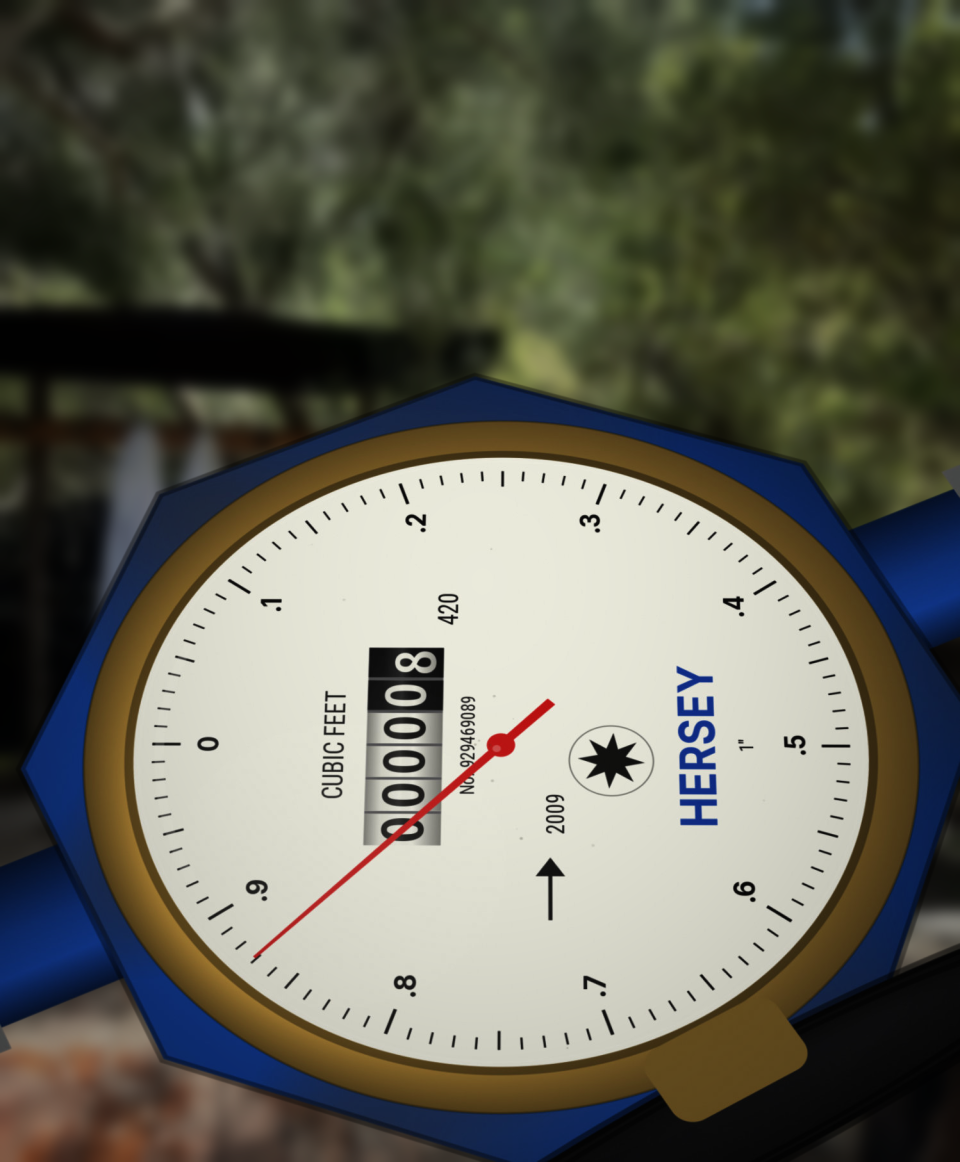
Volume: value=7.87 unit=ft³
